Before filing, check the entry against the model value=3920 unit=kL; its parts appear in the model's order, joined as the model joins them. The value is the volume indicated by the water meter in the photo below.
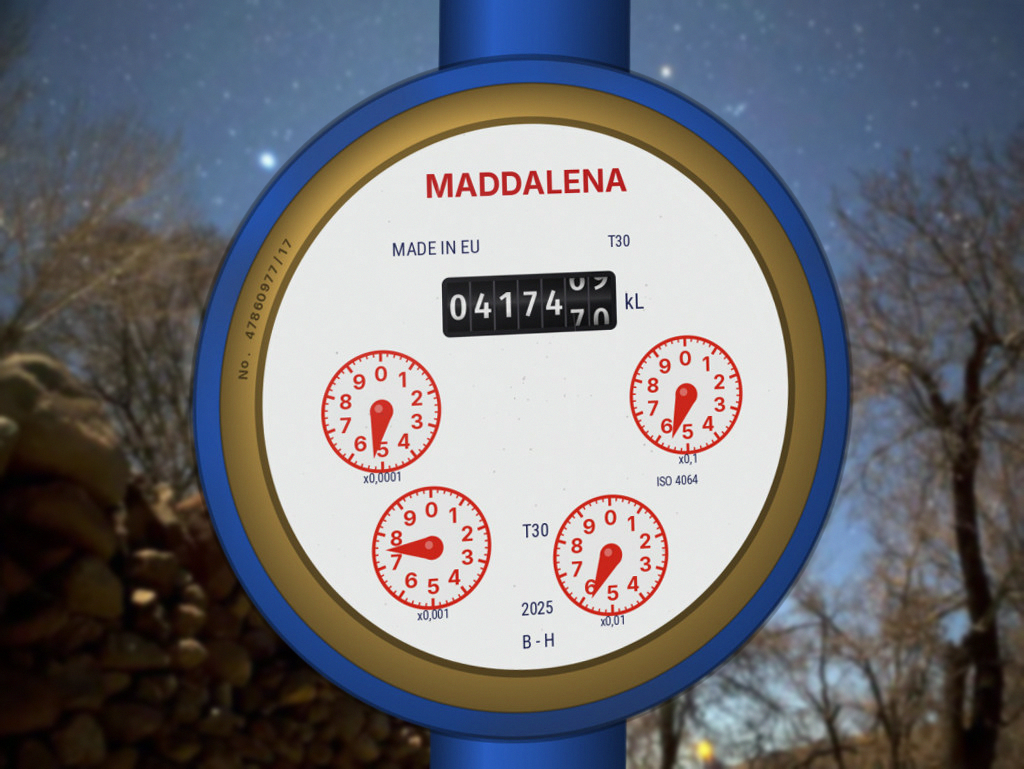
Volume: value=417469.5575 unit=kL
